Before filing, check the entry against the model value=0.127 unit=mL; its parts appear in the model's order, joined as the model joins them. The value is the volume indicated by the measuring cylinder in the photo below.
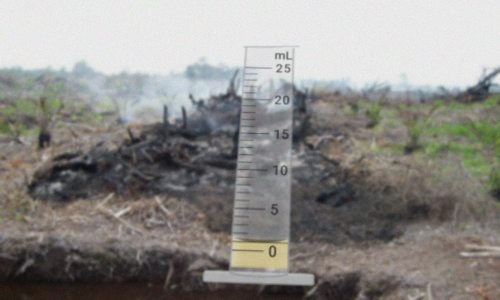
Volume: value=1 unit=mL
